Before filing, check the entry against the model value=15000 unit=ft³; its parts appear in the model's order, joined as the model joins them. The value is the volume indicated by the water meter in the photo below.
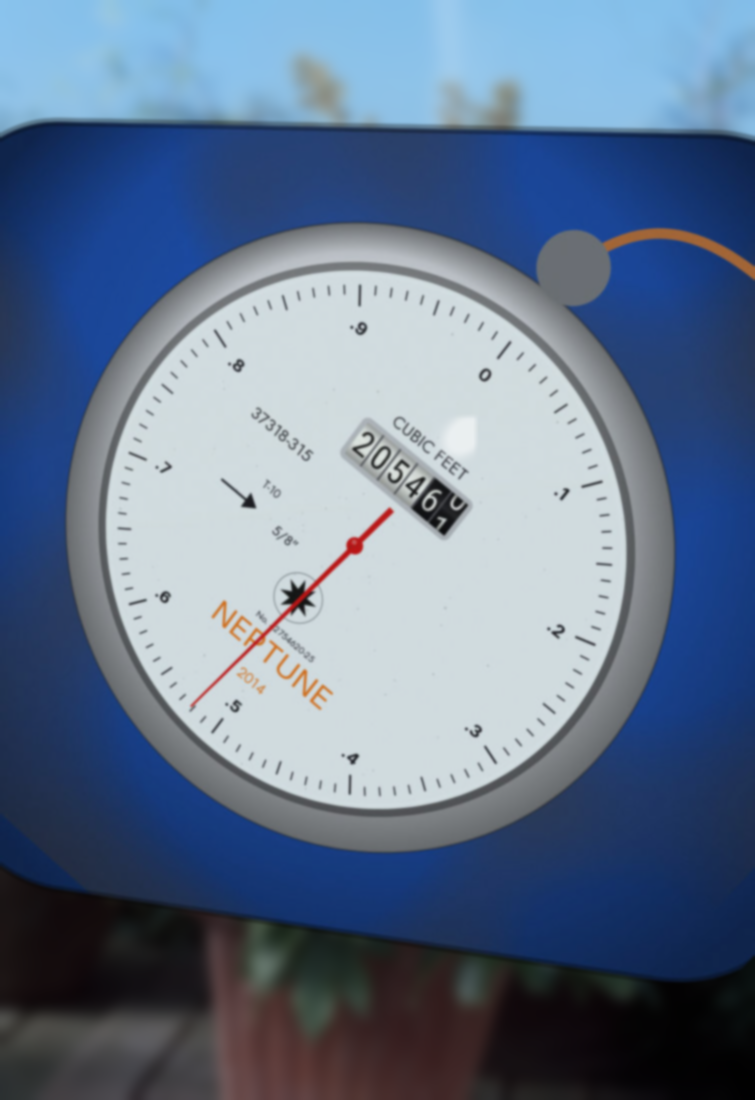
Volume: value=205460.52 unit=ft³
